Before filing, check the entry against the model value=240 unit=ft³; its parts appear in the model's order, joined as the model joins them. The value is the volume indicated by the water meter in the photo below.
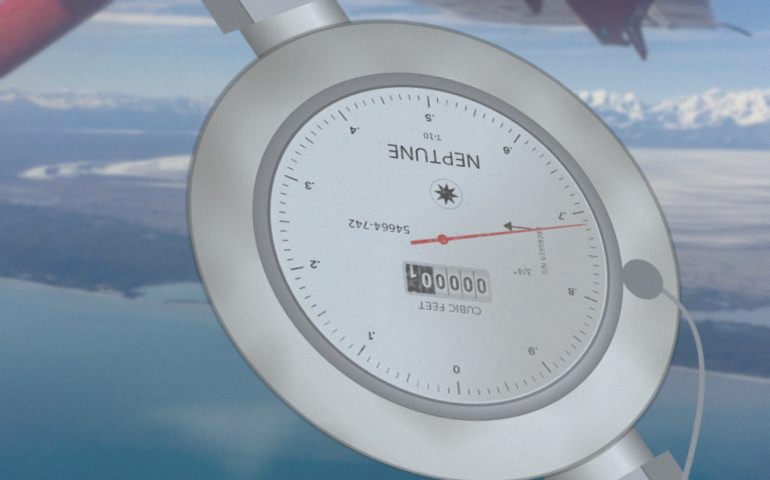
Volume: value=0.71 unit=ft³
